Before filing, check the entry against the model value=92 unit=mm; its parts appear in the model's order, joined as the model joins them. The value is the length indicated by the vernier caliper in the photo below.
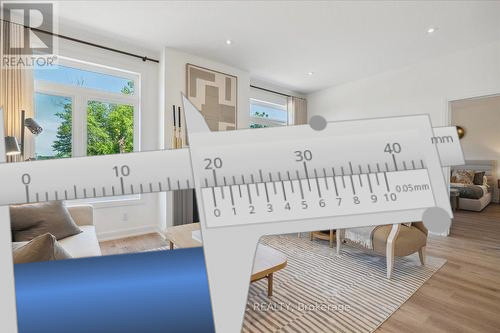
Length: value=19.6 unit=mm
